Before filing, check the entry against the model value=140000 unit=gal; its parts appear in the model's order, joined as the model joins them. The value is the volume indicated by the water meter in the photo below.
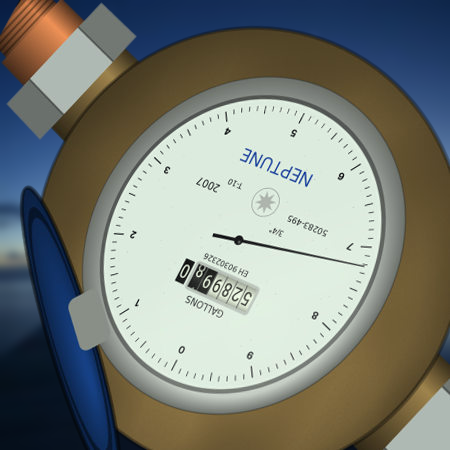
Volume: value=5289977.2 unit=gal
